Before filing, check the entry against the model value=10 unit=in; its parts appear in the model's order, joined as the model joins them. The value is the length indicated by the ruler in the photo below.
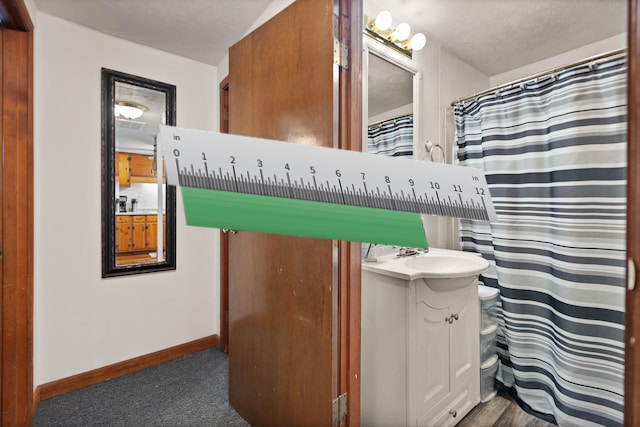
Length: value=9 unit=in
